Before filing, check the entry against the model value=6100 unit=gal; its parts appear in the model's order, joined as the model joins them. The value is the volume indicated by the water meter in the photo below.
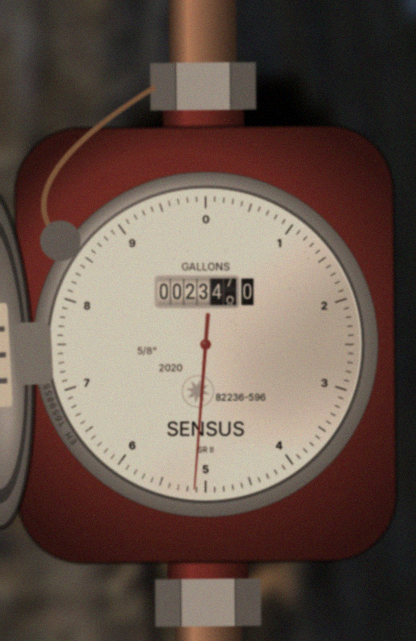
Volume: value=23475.1 unit=gal
